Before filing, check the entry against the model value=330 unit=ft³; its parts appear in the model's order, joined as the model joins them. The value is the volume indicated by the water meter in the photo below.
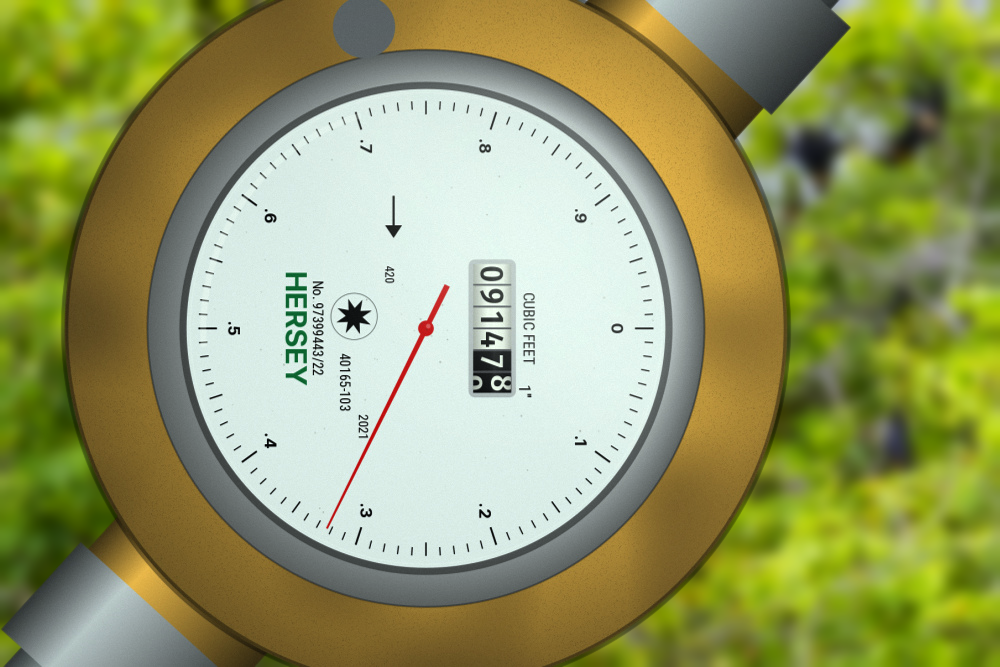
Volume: value=91478.32 unit=ft³
